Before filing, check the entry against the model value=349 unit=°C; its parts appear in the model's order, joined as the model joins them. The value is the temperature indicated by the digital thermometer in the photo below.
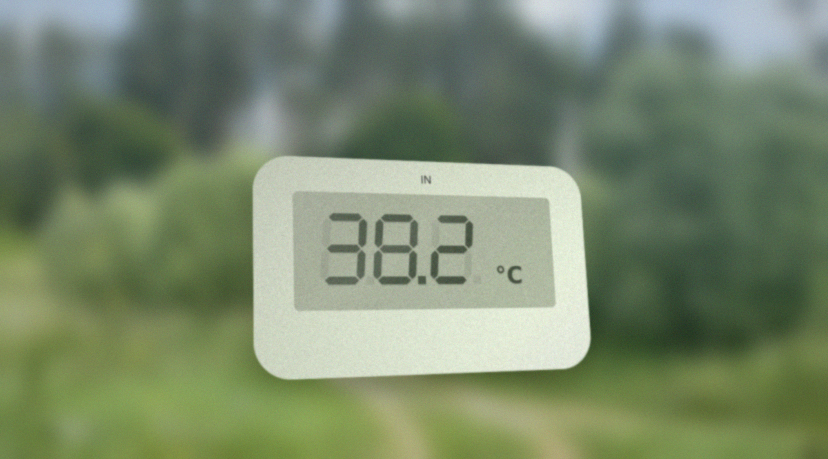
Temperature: value=38.2 unit=°C
